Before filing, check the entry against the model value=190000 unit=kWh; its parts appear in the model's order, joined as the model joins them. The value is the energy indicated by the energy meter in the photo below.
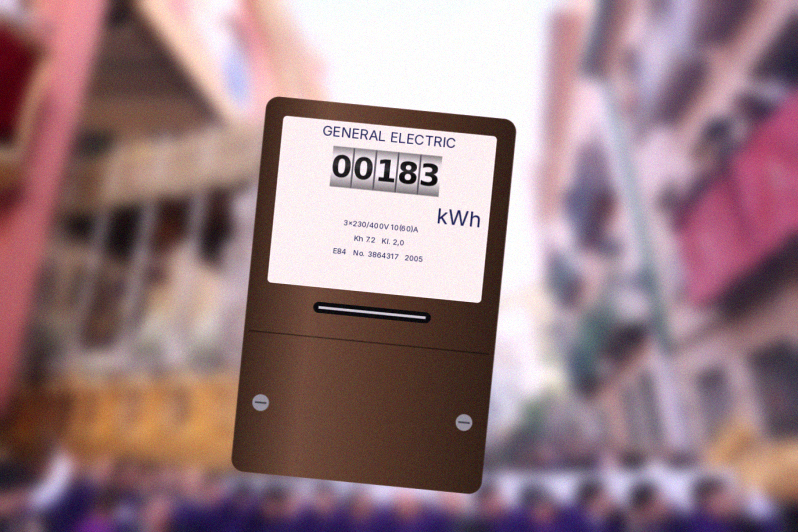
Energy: value=183 unit=kWh
